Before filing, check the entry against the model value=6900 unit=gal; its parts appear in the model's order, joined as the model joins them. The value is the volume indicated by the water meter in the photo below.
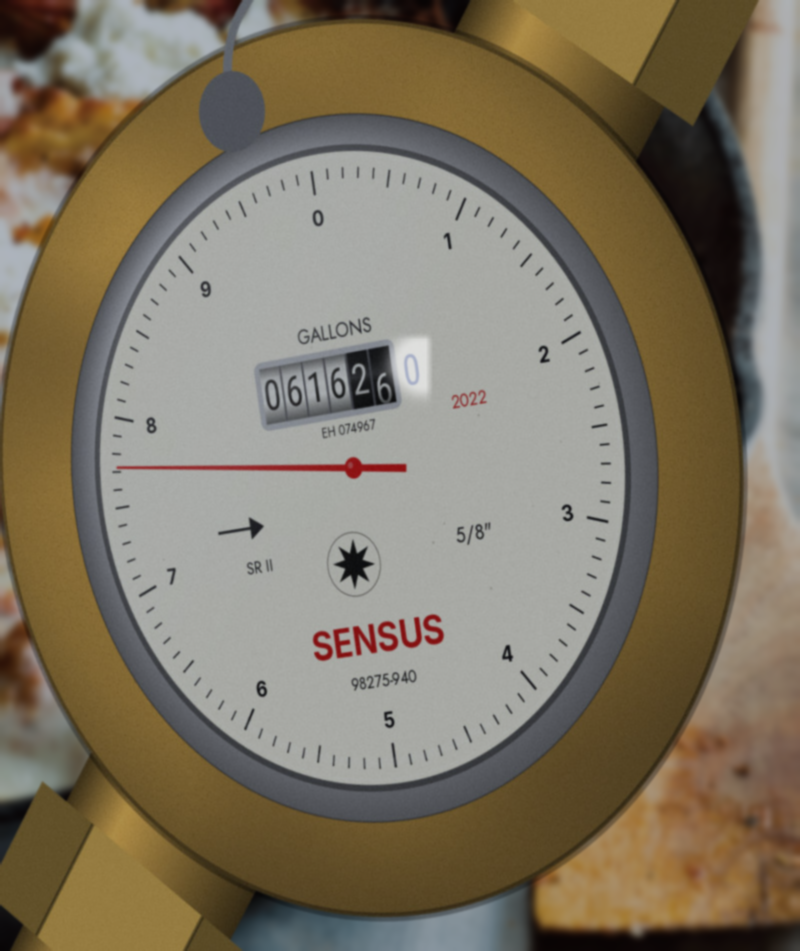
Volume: value=616257.7 unit=gal
